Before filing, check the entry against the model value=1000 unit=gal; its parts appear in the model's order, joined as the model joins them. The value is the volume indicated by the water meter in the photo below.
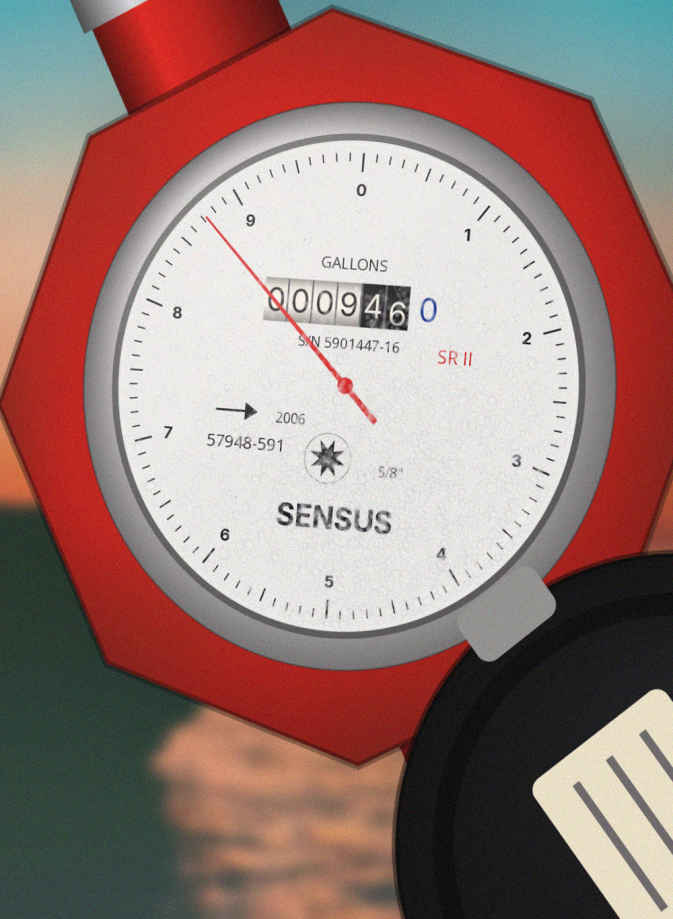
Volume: value=9458.7 unit=gal
